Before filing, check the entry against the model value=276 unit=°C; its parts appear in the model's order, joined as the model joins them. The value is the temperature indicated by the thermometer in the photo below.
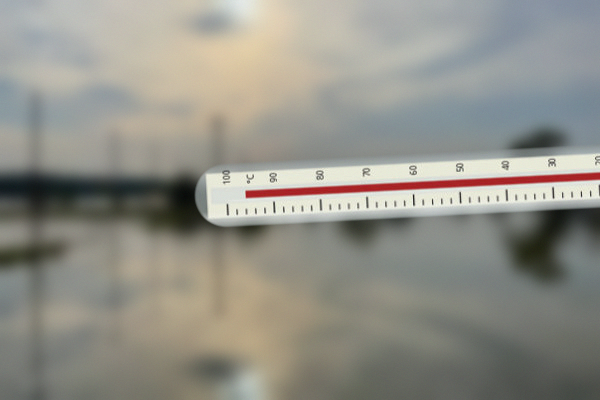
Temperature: value=96 unit=°C
